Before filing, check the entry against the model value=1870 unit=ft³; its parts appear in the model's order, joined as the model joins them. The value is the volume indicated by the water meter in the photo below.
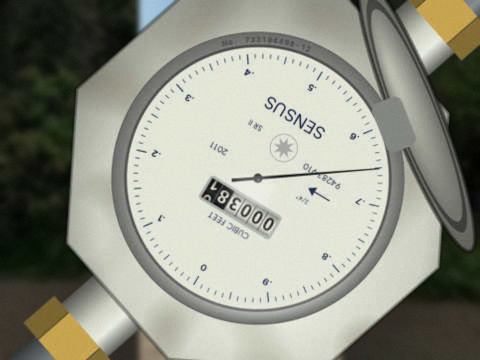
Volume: value=380.65 unit=ft³
